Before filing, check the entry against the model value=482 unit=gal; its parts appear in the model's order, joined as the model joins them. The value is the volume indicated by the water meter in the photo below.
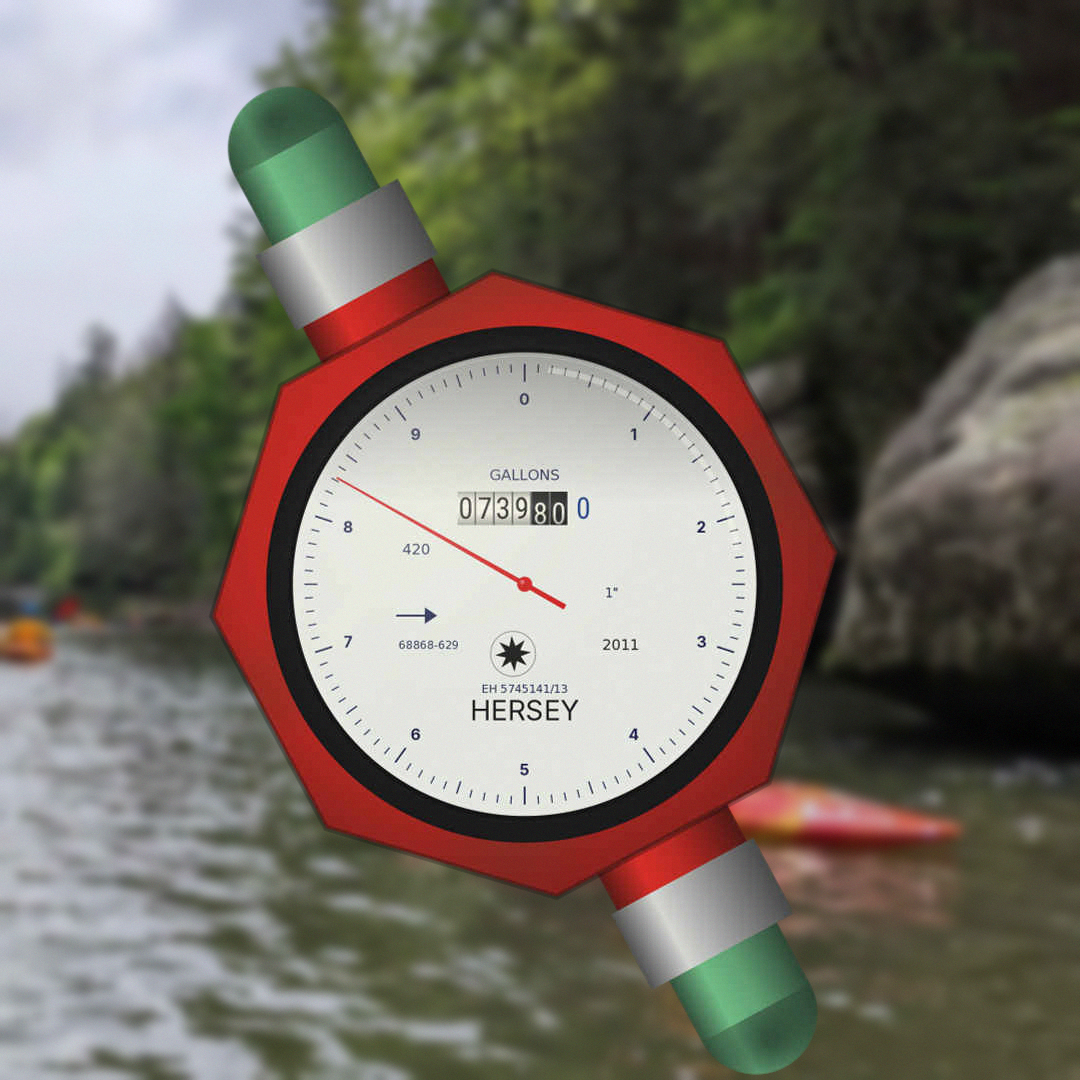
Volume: value=739798.3 unit=gal
